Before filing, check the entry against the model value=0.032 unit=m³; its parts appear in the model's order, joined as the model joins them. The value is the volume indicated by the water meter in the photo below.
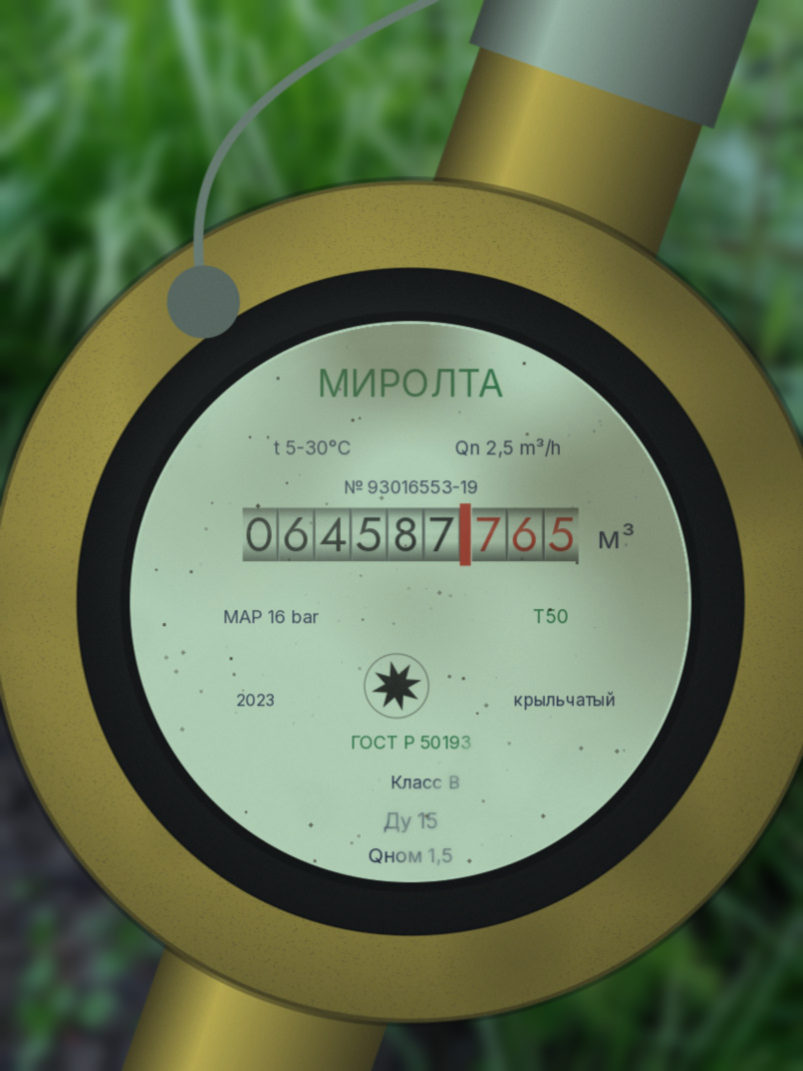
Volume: value=64587.765 unit=m³
